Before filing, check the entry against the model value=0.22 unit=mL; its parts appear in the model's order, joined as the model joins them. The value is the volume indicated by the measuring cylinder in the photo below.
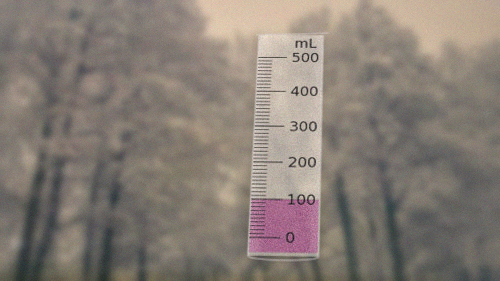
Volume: value=100 unit=mL
